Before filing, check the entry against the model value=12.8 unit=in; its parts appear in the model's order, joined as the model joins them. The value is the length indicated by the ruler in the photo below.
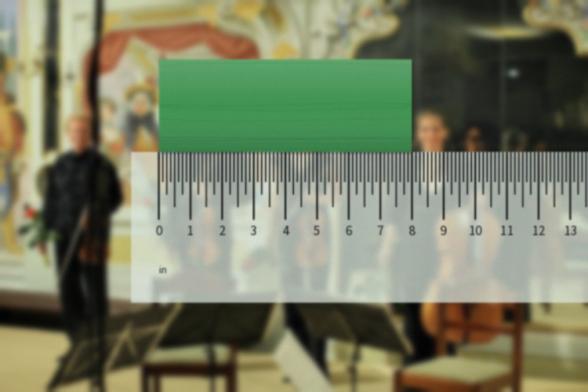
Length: value=8 unit=in
